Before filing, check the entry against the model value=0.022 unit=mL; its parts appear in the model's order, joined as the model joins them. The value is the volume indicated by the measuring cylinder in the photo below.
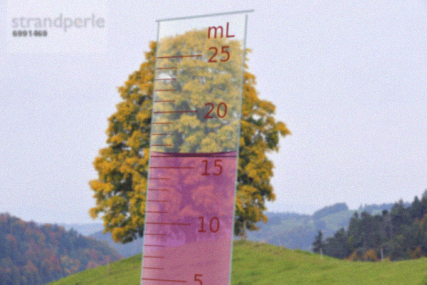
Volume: value=16 unit=mL
